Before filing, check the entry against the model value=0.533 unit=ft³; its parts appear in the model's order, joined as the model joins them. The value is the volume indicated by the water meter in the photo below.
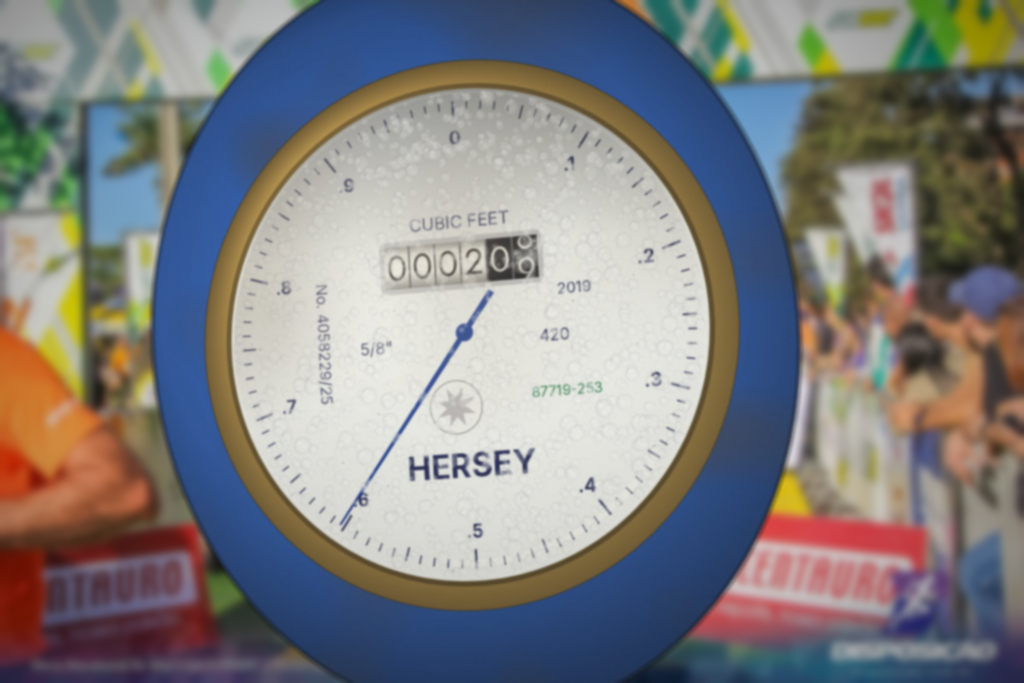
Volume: value=208.60 unit=ft³
